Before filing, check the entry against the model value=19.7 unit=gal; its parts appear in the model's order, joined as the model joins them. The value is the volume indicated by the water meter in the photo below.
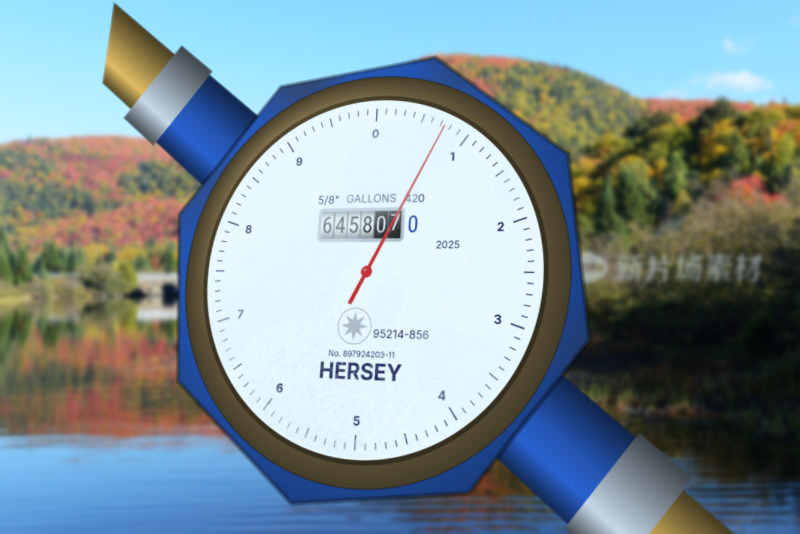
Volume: value=6458070.7 unit=gal
